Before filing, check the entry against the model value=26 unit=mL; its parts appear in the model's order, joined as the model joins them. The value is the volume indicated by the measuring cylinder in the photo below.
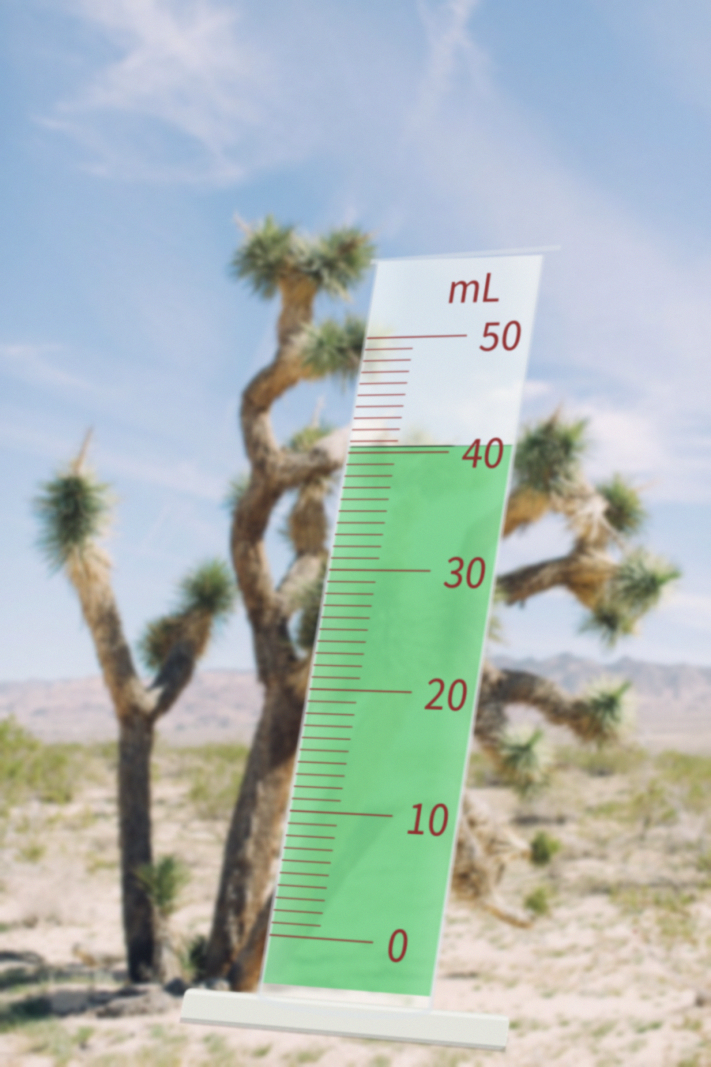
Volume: value=40.5 unit=mL
